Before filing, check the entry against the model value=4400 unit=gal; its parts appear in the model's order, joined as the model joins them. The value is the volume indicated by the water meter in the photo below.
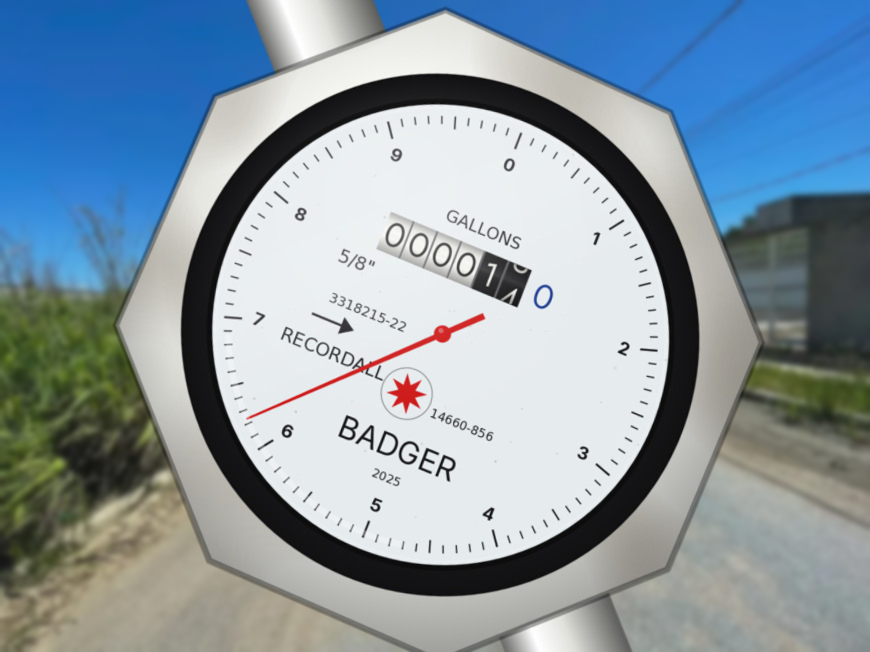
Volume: value=136.2 unit=gal
